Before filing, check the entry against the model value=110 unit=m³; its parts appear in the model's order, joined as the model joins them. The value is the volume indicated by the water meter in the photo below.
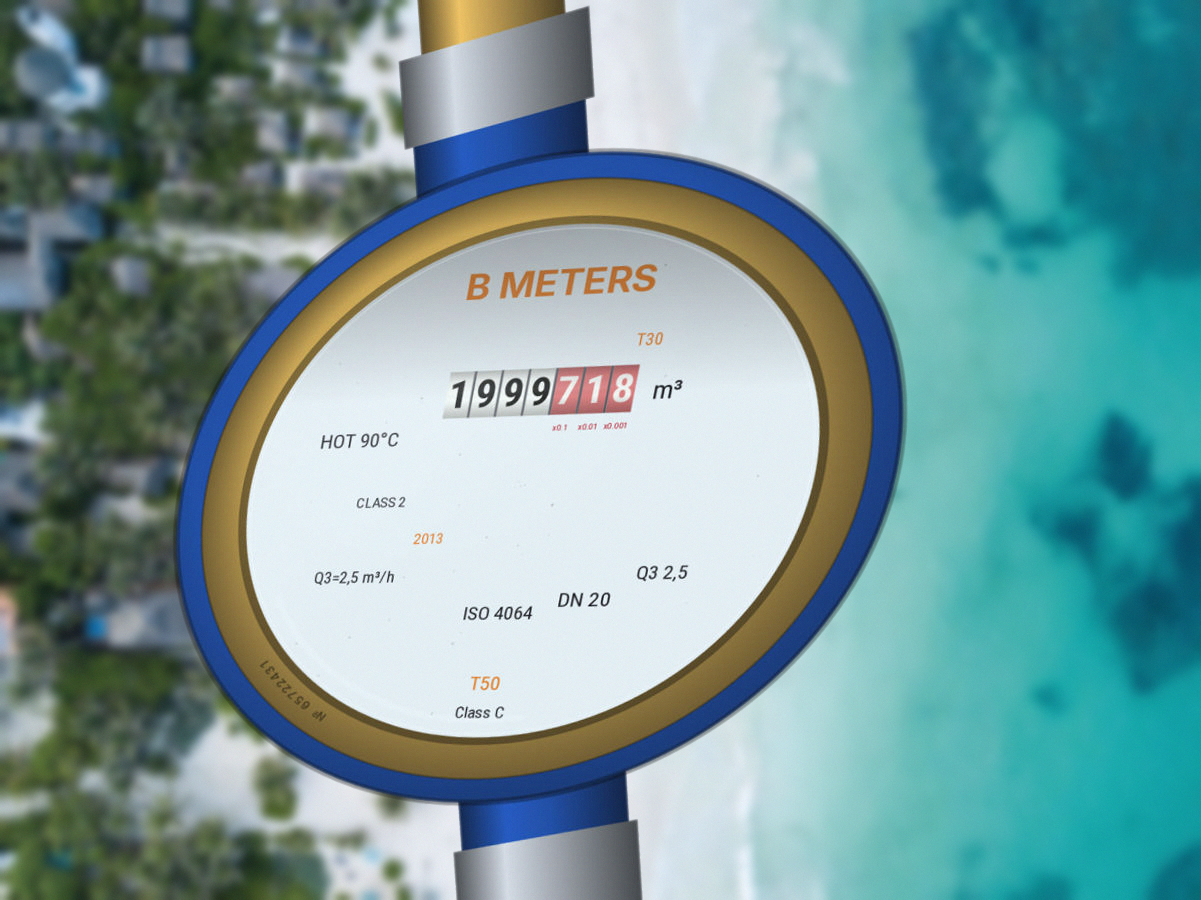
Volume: value=1999.718 unit=m³
